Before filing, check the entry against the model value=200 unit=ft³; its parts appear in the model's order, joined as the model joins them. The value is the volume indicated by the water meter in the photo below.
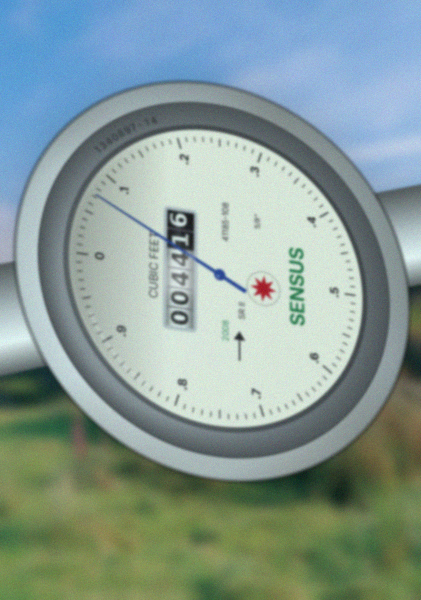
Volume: value=4416.07 unit=ft³
